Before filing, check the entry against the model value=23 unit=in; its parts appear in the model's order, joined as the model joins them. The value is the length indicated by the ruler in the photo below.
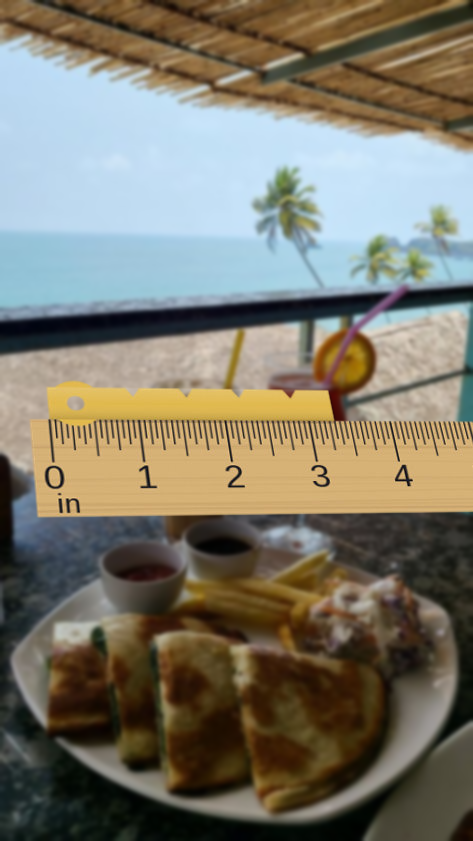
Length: value=3.3125 unit=in
